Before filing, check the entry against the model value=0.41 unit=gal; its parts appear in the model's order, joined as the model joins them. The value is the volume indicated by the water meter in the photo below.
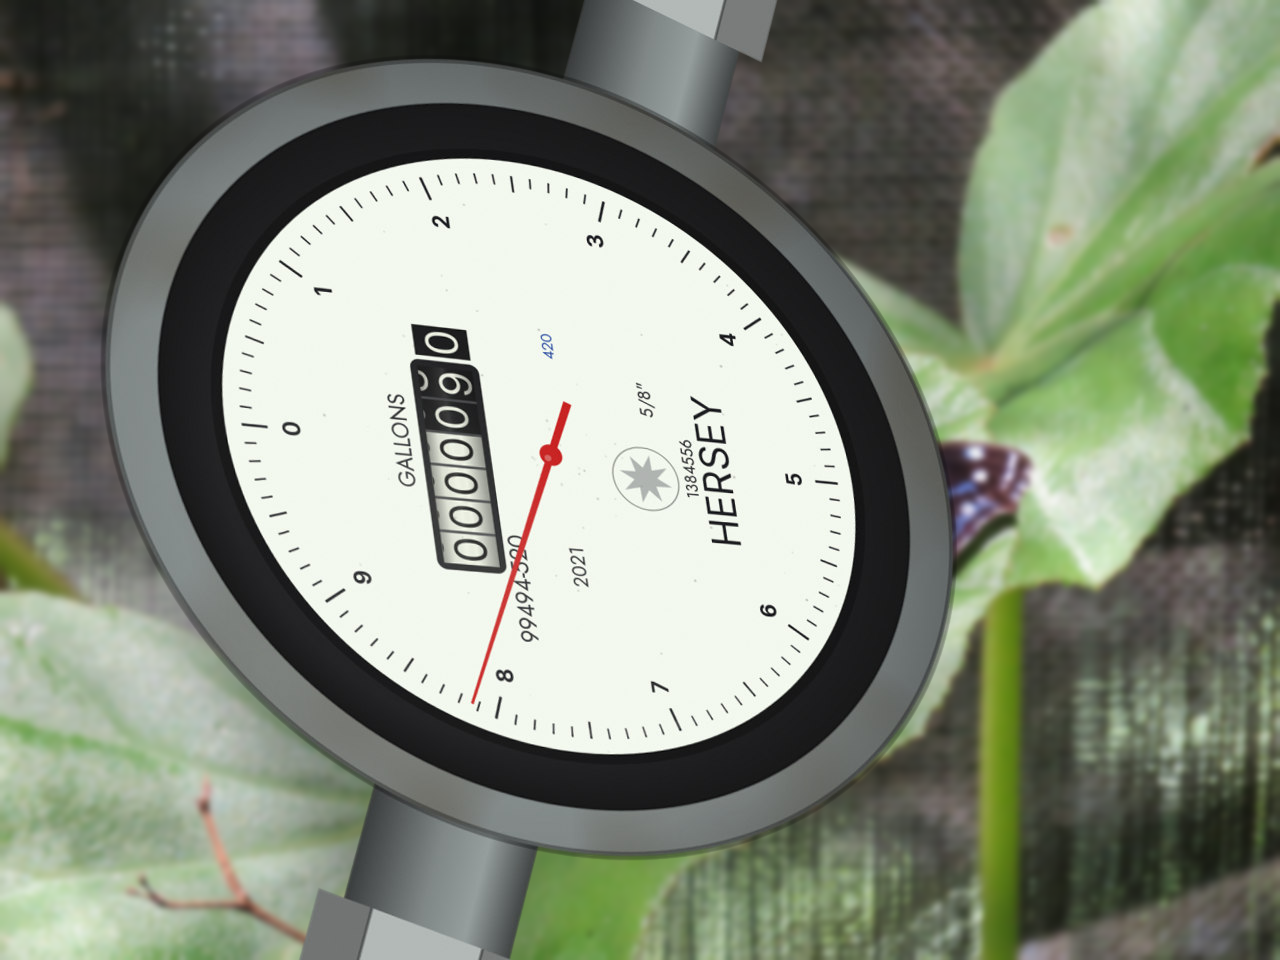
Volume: value=88.1 unit=gal
